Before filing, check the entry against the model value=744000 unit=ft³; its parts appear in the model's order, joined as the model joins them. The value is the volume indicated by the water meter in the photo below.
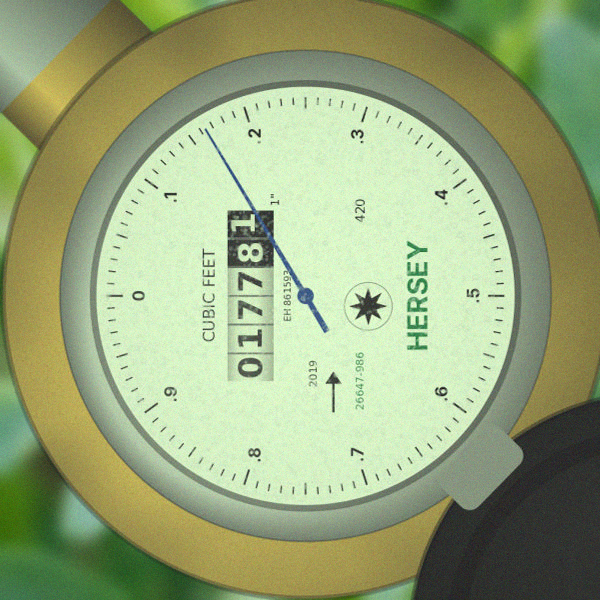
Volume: value=17781.16 unit=ft³
